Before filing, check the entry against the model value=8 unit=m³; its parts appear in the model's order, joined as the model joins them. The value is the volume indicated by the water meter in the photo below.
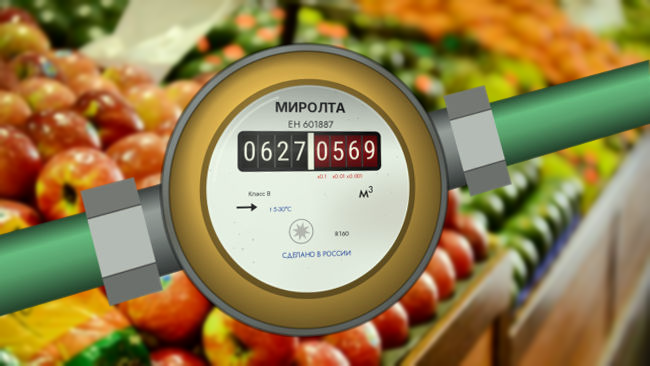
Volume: value=627.0569 unit=m³
